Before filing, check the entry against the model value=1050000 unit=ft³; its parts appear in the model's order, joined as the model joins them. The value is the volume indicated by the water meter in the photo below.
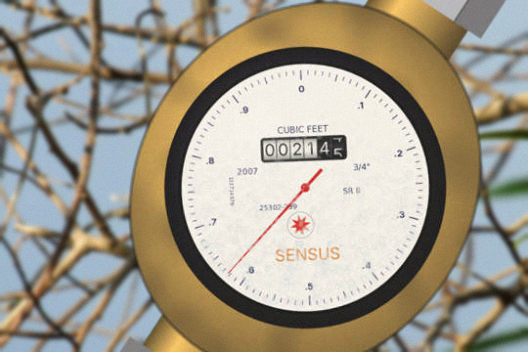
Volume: value=2144.62 unit=ft³
